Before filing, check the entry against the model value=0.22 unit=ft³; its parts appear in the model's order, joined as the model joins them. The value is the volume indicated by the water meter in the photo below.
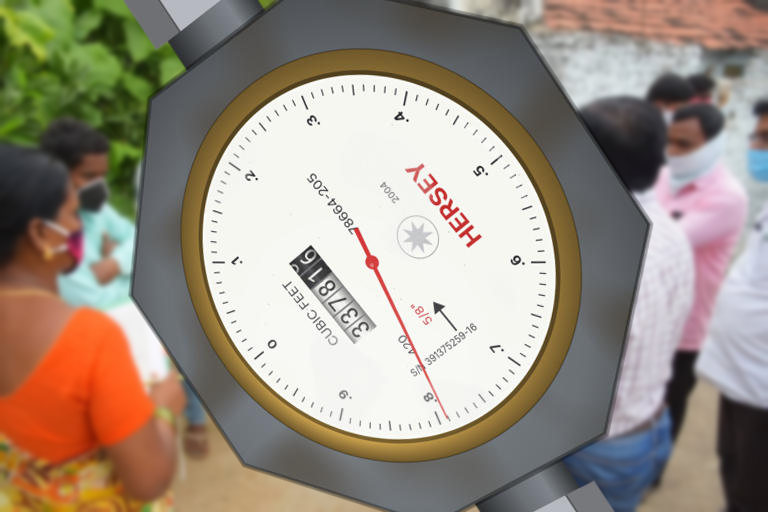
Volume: value=337815.79 unit=ft³
